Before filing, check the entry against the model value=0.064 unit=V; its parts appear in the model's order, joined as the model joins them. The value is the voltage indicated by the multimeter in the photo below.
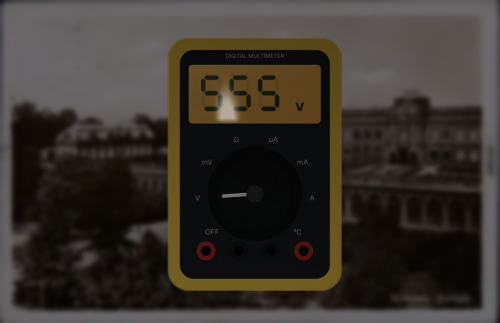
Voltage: value=555 unit=V
